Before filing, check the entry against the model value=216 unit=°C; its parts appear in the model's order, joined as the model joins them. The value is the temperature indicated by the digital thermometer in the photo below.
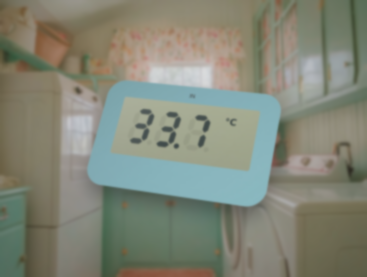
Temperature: value=33.7 unit=°C
